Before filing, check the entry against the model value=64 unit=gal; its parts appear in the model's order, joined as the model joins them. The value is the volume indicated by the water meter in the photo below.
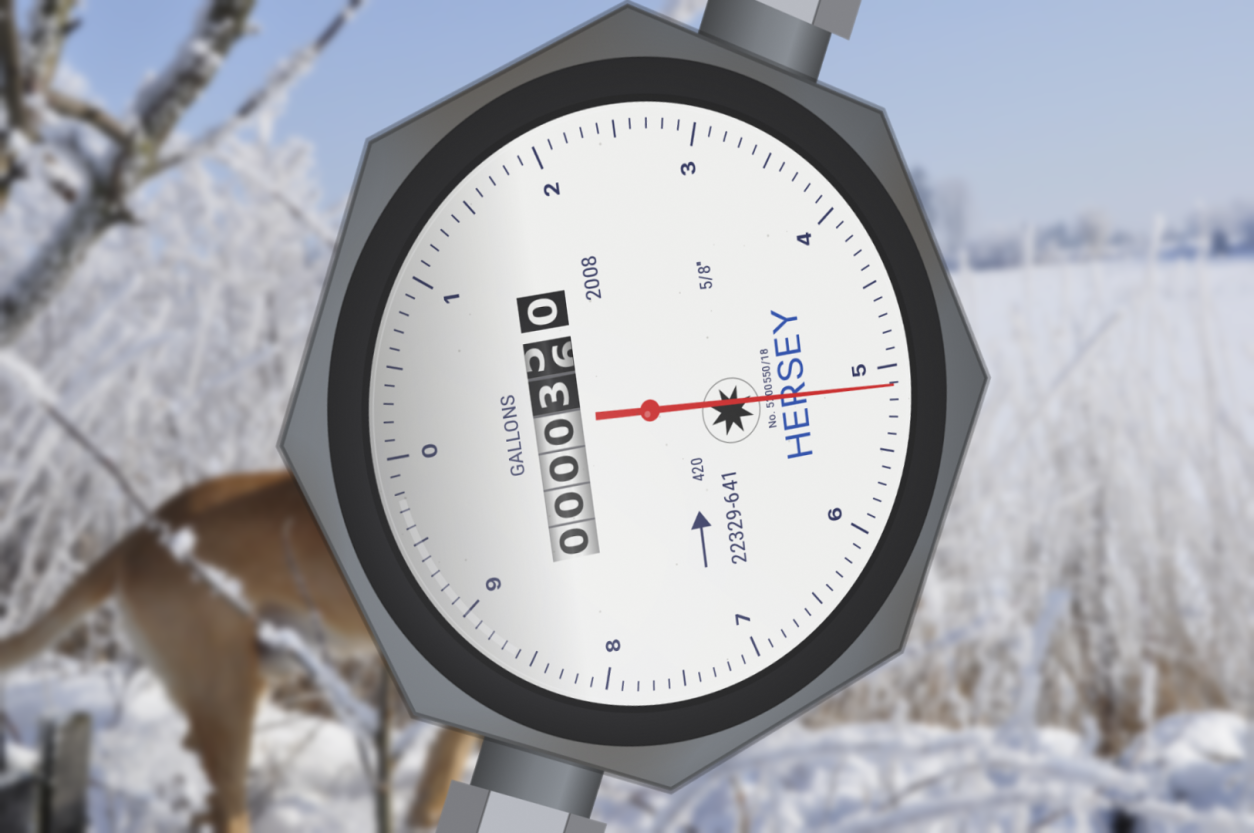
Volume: value=355.1 unit=gal
